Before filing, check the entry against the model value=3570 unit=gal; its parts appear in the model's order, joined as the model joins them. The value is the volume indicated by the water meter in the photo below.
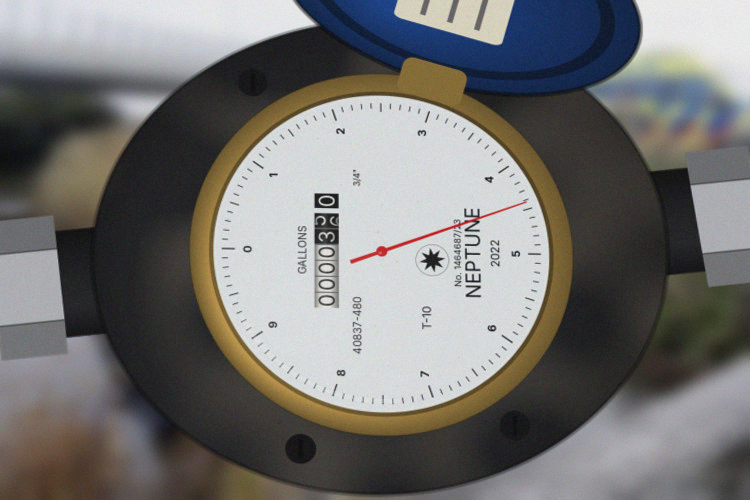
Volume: value=354.4 unit=gal
